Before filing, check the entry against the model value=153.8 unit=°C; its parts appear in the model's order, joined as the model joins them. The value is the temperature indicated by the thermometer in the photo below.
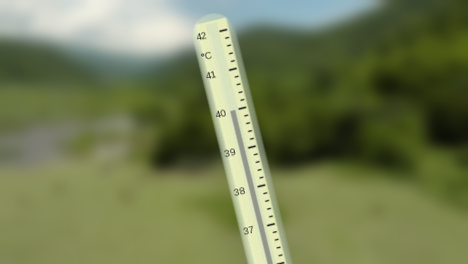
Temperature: value=40 unit=°C
